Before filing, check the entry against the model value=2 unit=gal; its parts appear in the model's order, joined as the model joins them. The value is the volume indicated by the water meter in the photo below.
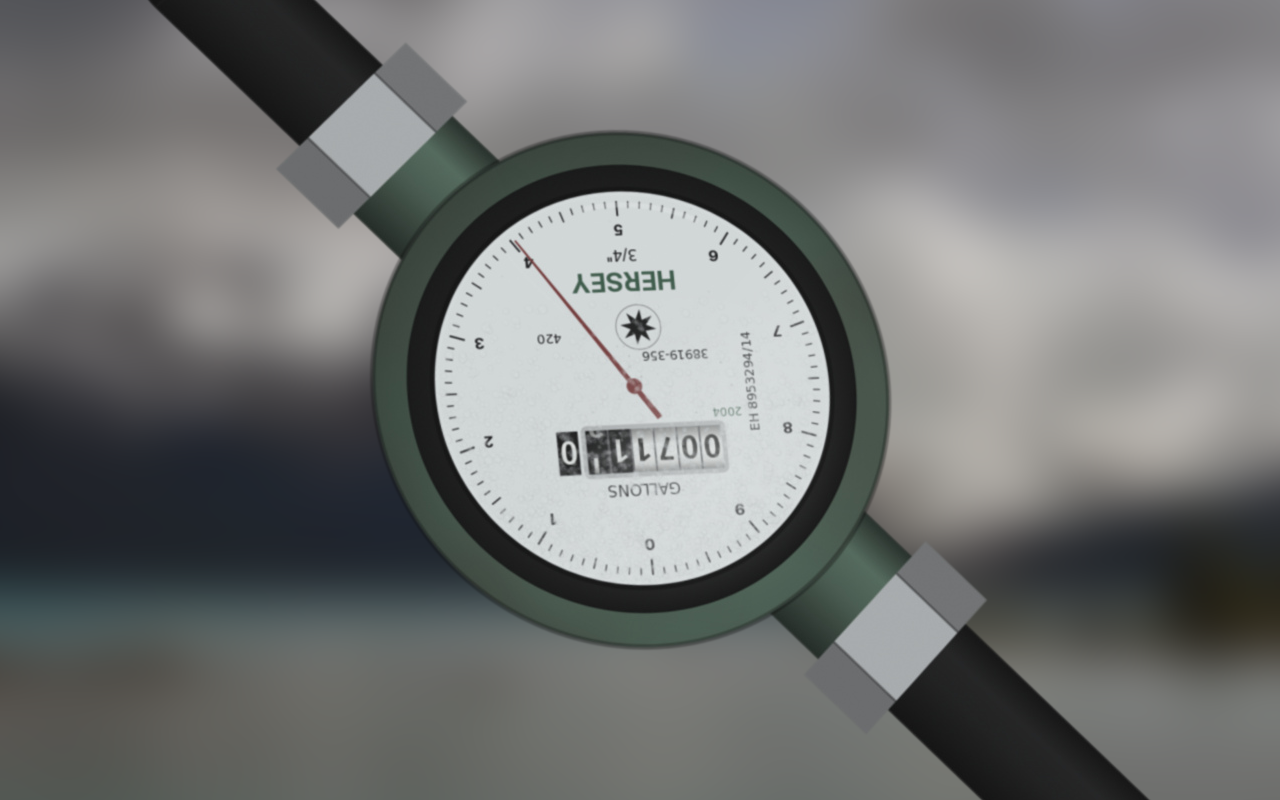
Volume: value=71114.0 unit=gal
